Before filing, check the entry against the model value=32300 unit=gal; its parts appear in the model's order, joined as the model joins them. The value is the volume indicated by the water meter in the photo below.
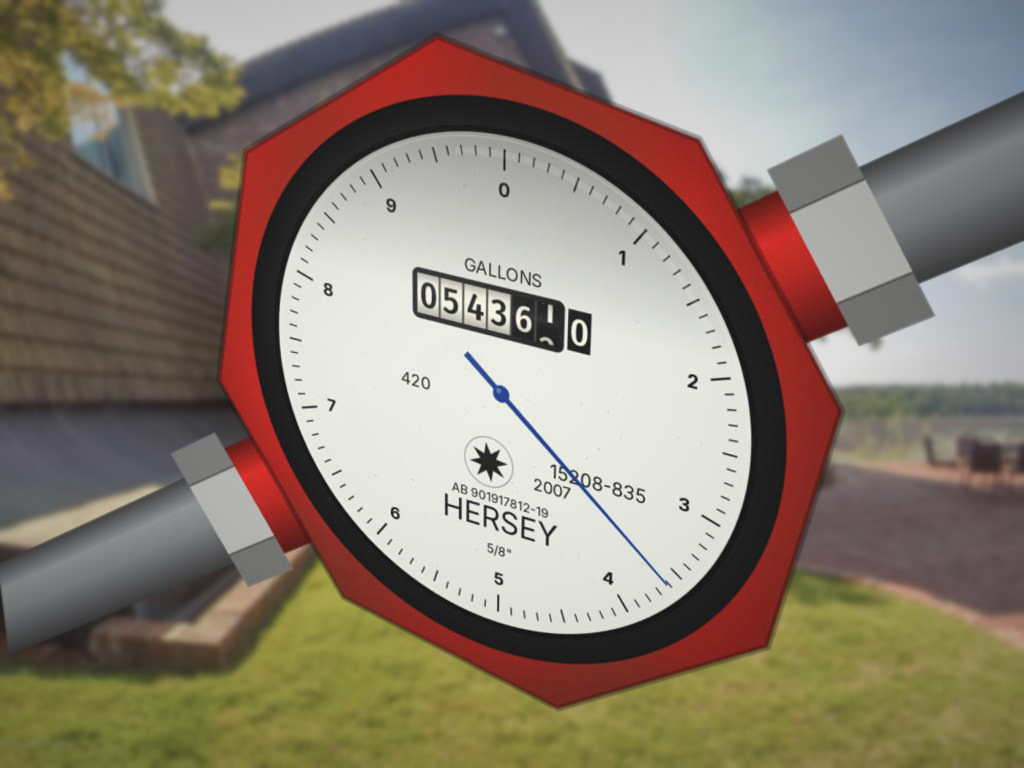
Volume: value=543613.6 unit=gal
